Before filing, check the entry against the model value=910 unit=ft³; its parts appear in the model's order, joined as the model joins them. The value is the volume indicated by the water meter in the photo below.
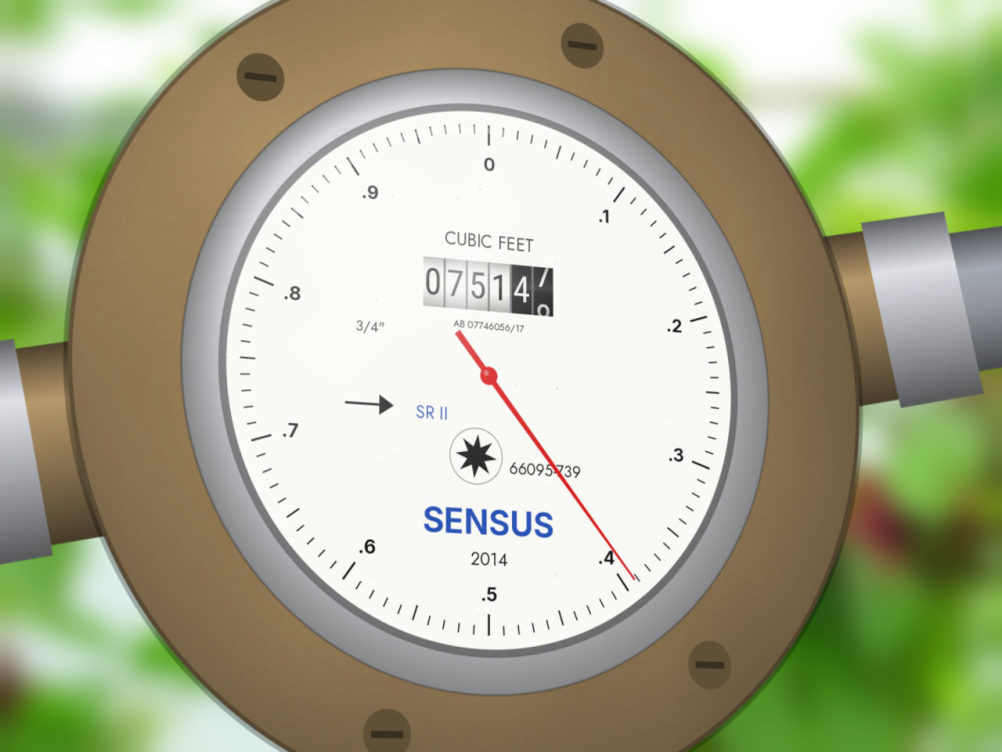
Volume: value=75147.39 unit=ft³
